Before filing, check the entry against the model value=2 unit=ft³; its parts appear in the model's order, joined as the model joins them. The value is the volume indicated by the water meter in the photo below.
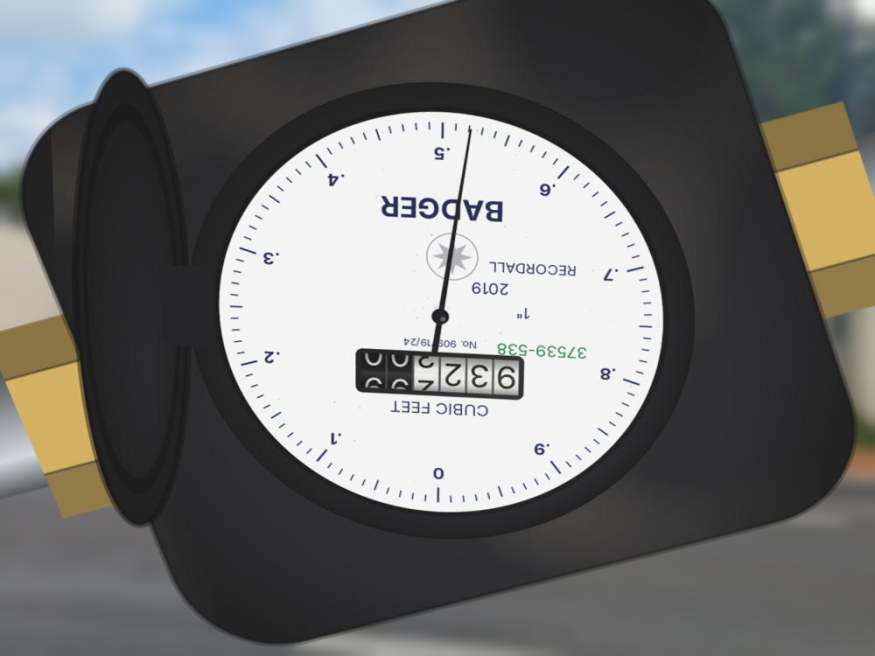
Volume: value=932299.52 unit=ft³
